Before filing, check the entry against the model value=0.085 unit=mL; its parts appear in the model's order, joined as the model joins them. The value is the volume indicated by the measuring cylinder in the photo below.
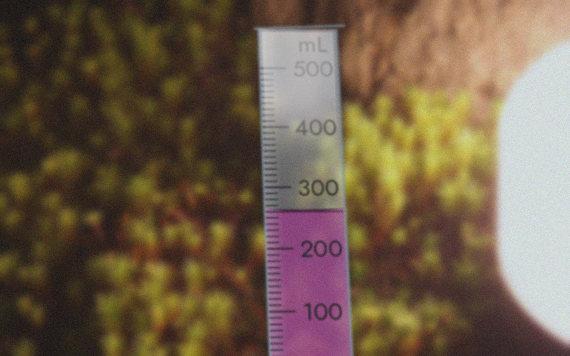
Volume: value=260 unit=mL
